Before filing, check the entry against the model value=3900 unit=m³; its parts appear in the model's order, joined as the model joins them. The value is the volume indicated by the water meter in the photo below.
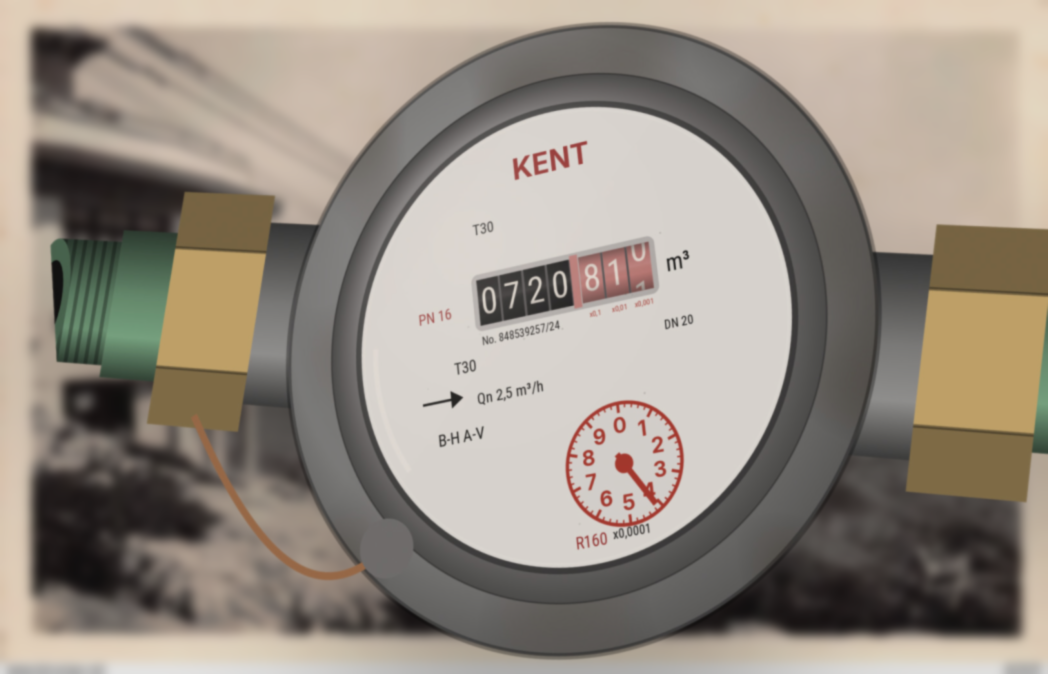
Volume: value=720.8104 unit=m³
